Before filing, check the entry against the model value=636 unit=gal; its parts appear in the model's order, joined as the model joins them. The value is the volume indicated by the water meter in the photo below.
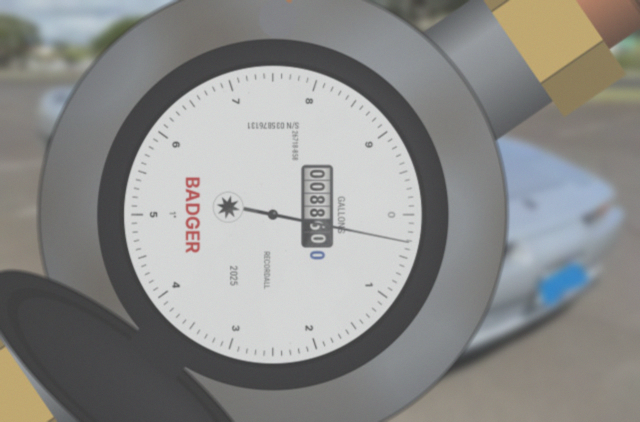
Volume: value=88600.3 unit=gal
